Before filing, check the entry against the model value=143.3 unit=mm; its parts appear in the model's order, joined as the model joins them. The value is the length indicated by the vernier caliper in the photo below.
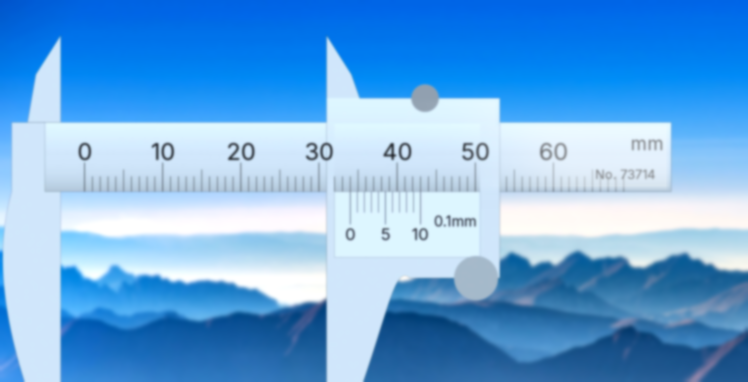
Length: value=34.0 unit=mm
